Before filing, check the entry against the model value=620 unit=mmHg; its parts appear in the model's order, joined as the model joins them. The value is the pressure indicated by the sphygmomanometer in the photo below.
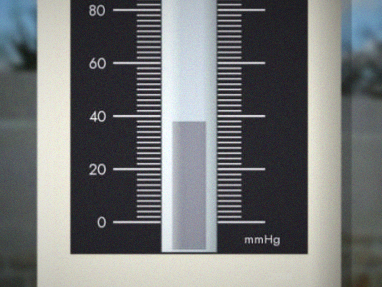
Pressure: value=38 unit=mmHg
